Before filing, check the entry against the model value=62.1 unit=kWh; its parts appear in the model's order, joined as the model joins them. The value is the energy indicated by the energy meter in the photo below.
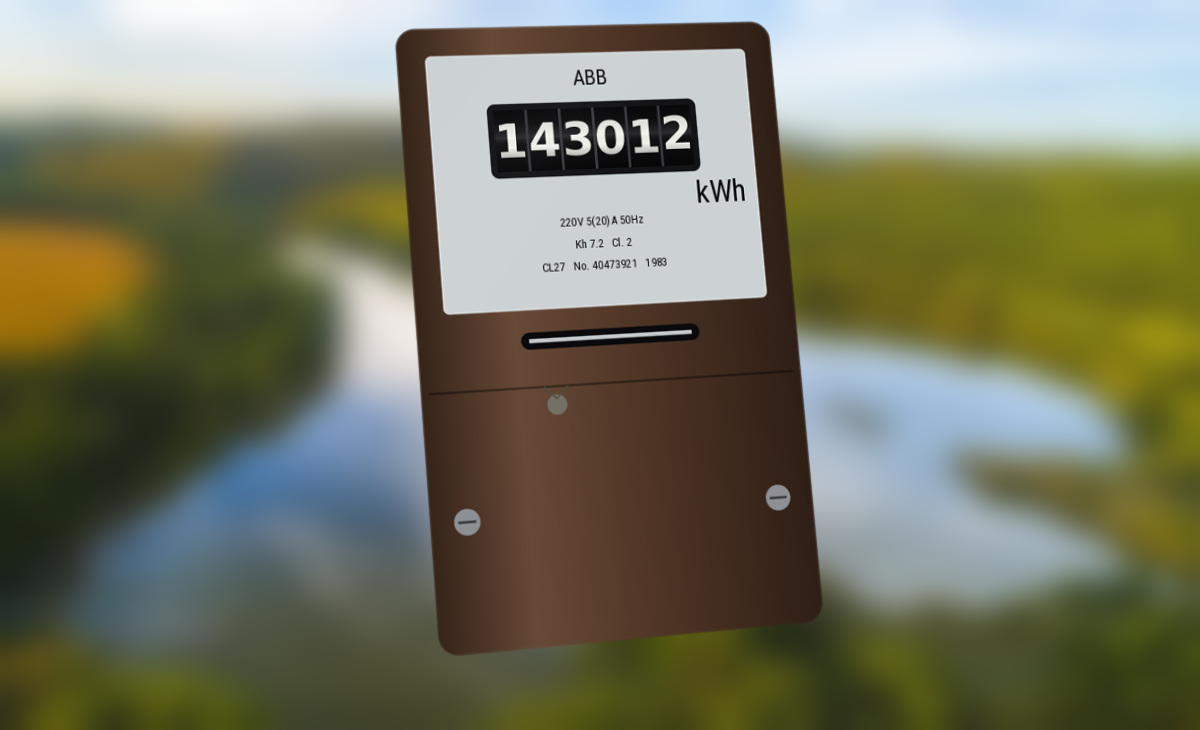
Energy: value=143012 unit=kWh
